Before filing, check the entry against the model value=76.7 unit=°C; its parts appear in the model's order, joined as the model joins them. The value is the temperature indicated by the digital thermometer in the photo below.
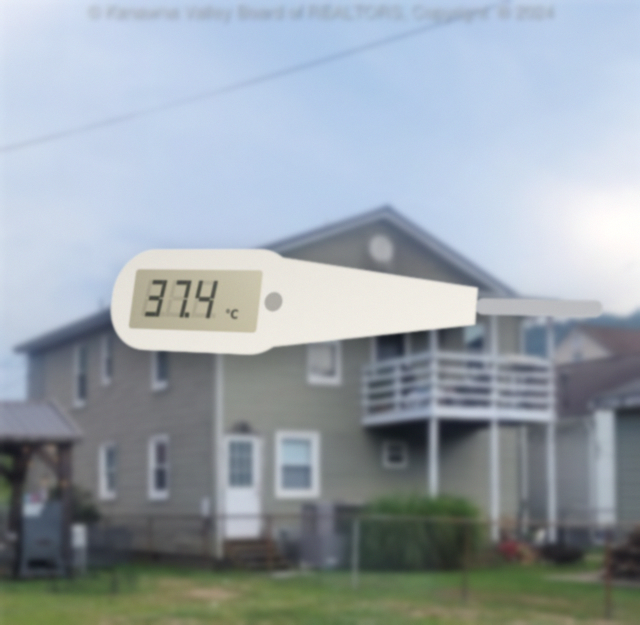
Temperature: value=37.4 unit=°C
